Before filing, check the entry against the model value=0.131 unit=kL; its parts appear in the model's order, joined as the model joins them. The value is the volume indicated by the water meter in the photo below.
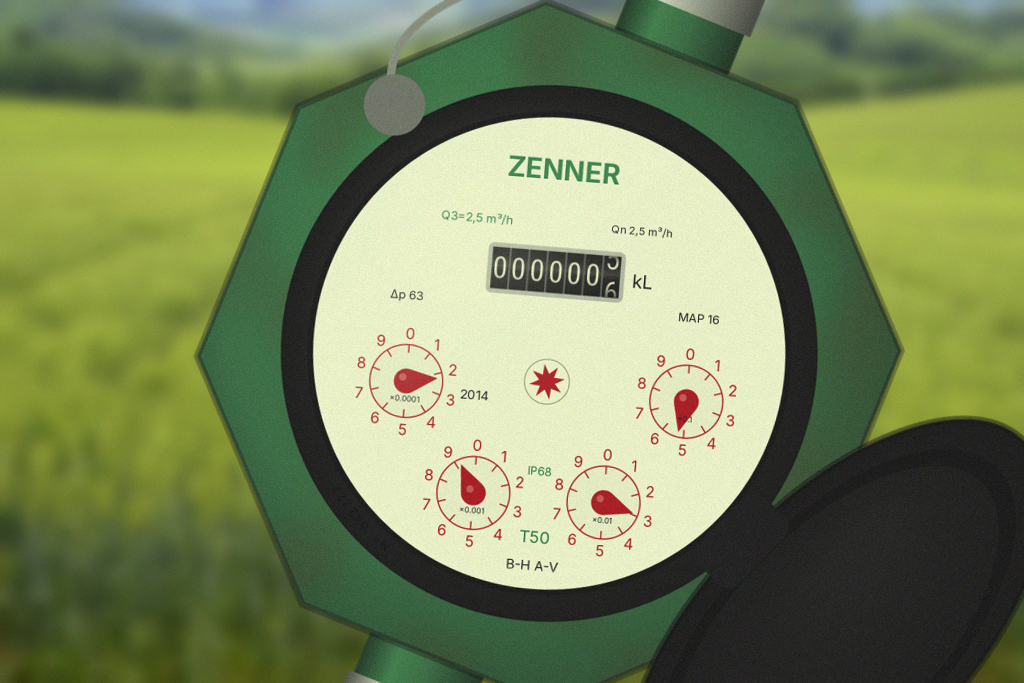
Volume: value=5.5292 unit=kL
